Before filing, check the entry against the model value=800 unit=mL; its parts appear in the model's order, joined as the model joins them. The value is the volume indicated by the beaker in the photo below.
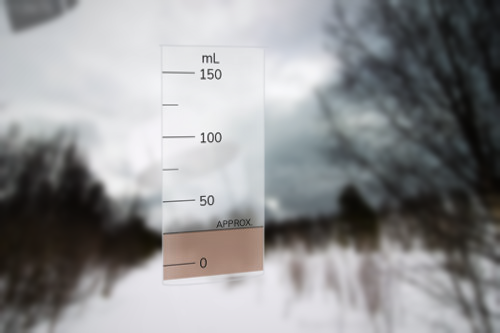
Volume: value=25 unit=mL
